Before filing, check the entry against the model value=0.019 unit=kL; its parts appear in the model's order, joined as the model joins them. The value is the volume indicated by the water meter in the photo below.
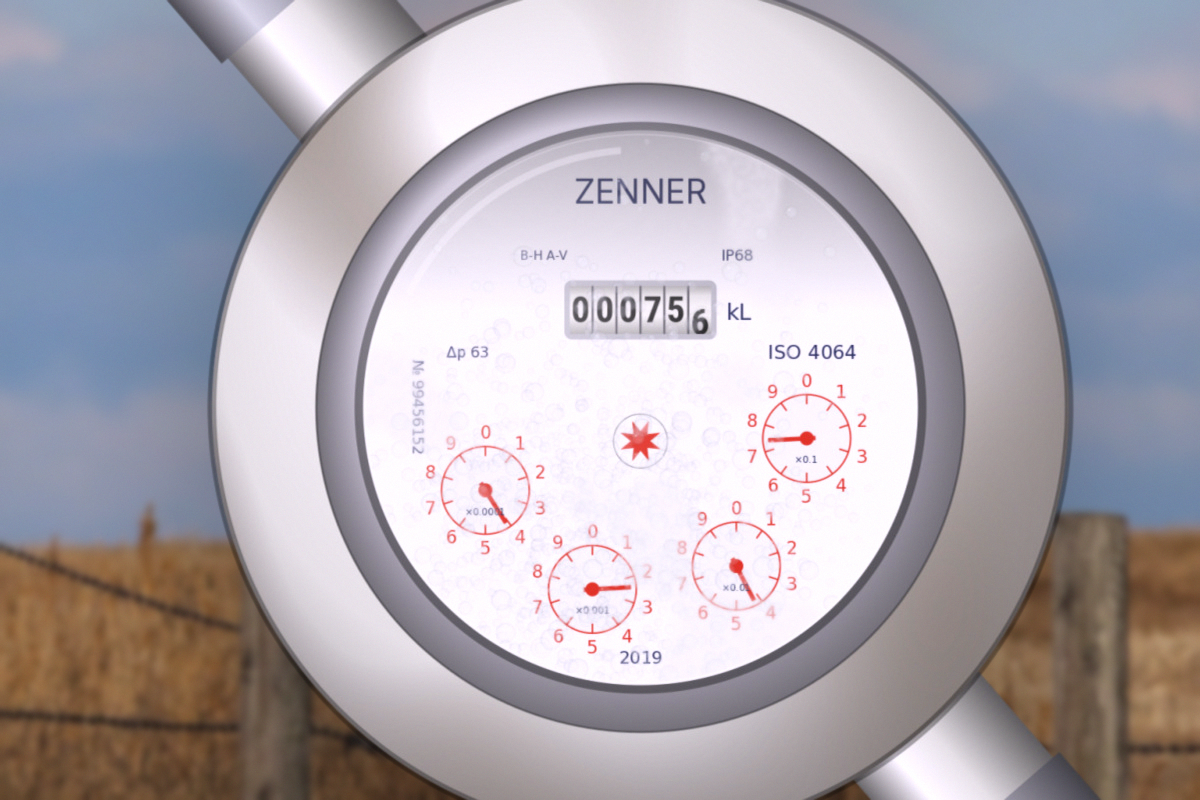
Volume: value=755.7424 unit=kL
